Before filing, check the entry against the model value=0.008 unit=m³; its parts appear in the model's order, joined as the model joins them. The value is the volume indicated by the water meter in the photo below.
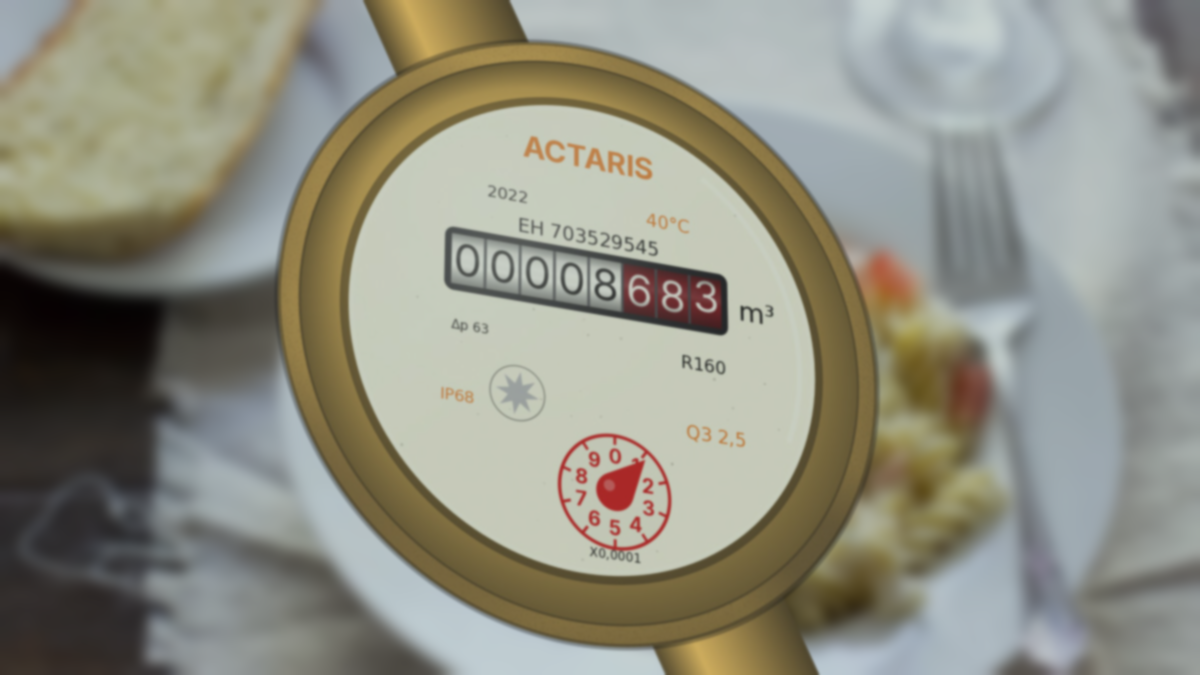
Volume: value=8.6831 unit=m³
